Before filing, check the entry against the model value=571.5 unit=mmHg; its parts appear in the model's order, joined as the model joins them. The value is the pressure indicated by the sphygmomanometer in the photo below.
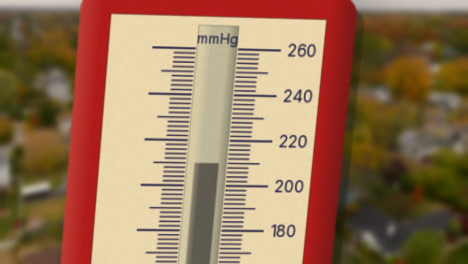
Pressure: value=210 unit=mmHg
